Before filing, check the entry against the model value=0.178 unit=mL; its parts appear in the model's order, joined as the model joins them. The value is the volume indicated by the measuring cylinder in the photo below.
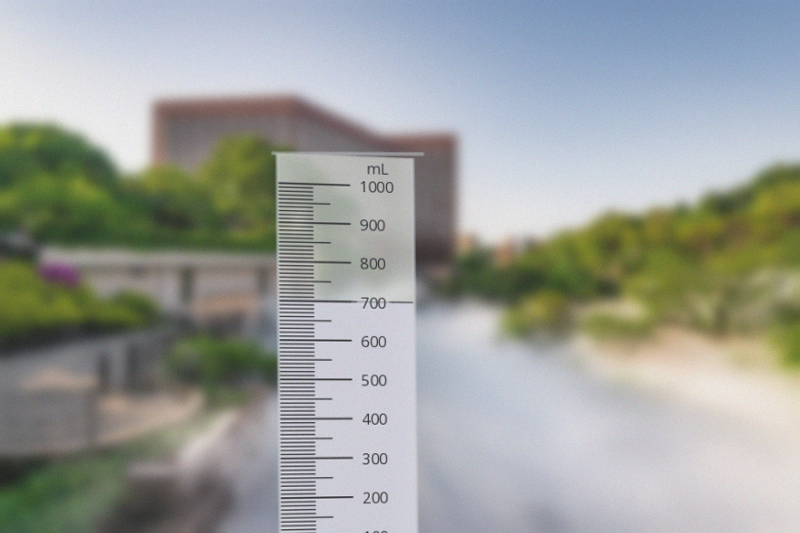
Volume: value=700 unit=mL
